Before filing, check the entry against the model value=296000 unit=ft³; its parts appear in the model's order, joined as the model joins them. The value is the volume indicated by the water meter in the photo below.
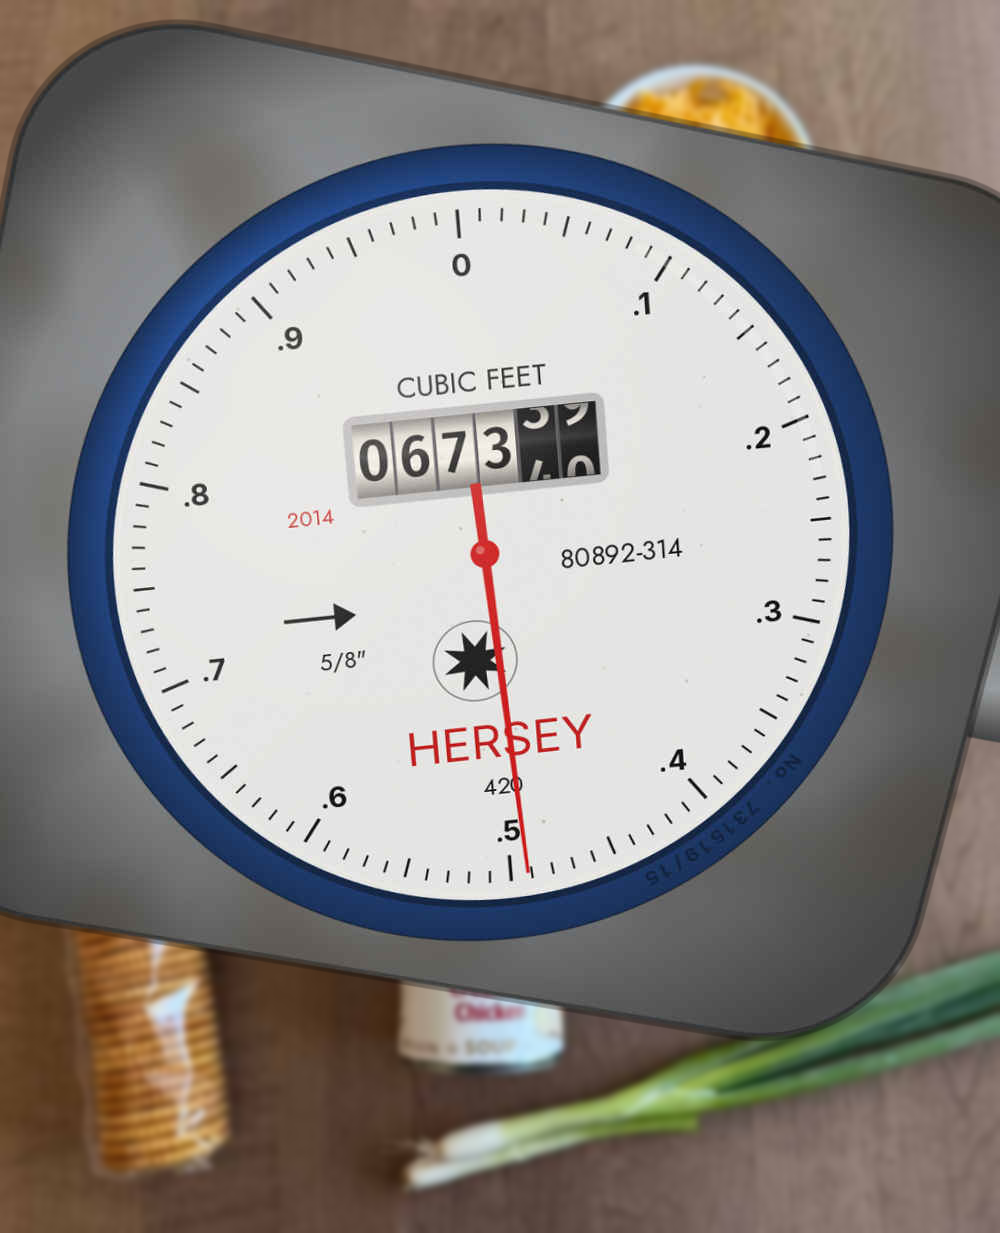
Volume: value=67339.49 unit=ft³
